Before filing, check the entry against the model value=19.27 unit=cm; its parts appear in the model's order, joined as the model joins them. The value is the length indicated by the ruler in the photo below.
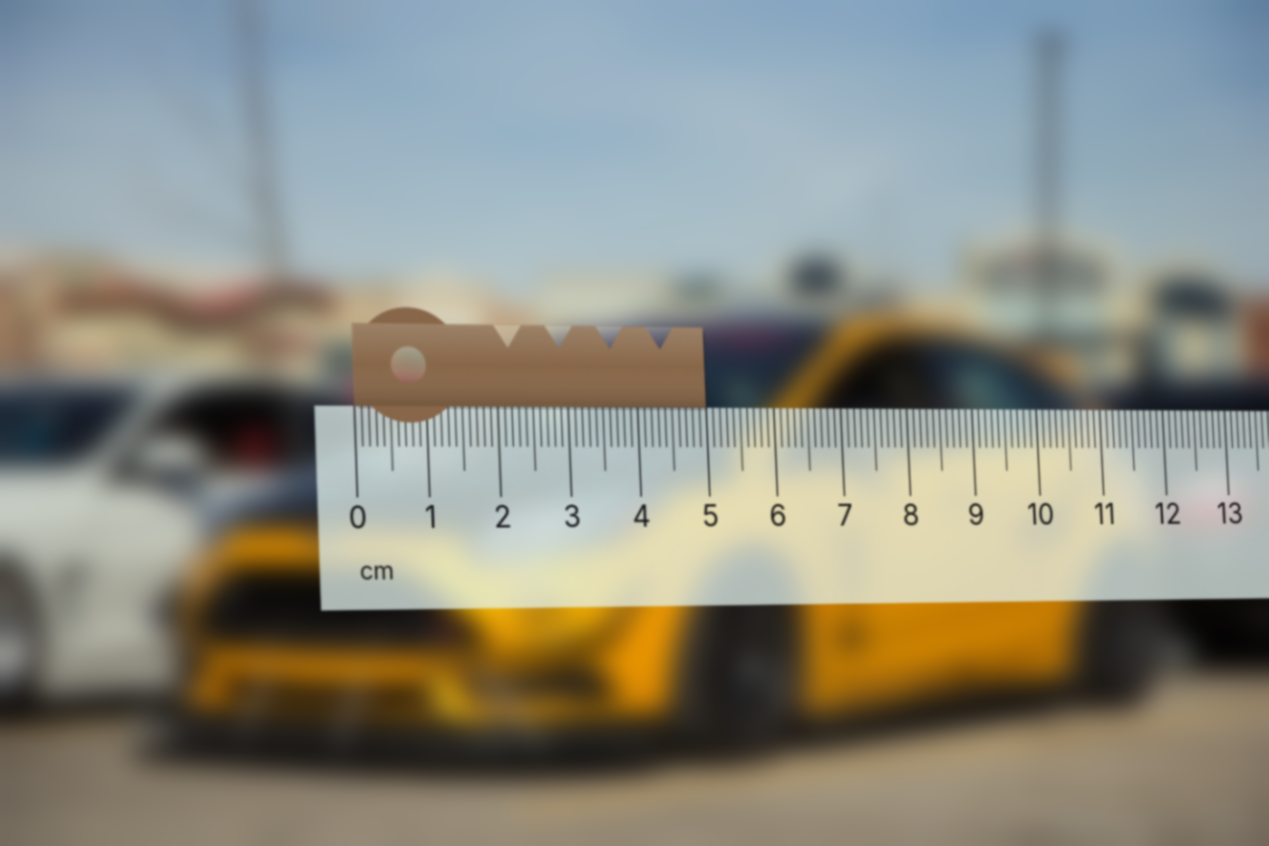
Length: value=5 unit=cm
